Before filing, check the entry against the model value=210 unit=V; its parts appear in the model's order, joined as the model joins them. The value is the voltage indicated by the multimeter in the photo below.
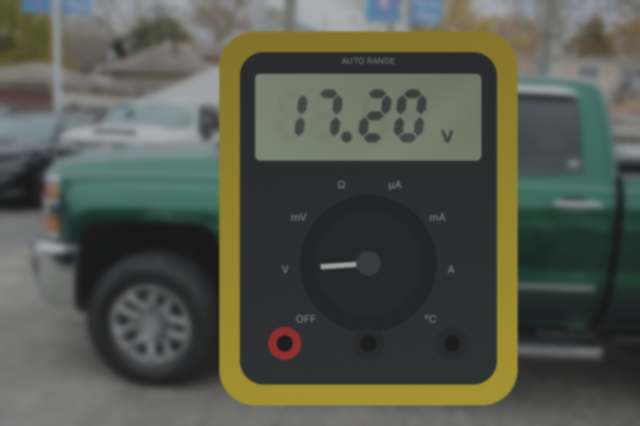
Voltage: value=17.20 unit=V
